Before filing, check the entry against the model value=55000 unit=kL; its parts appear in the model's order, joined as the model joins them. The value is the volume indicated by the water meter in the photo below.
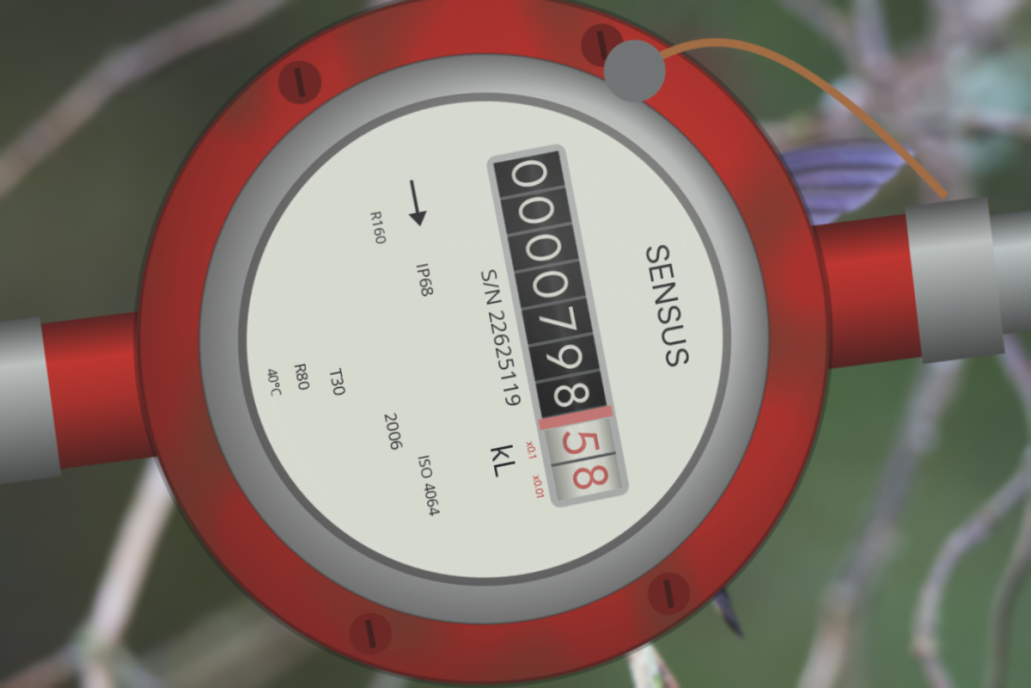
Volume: value=798.58 unit=kL
